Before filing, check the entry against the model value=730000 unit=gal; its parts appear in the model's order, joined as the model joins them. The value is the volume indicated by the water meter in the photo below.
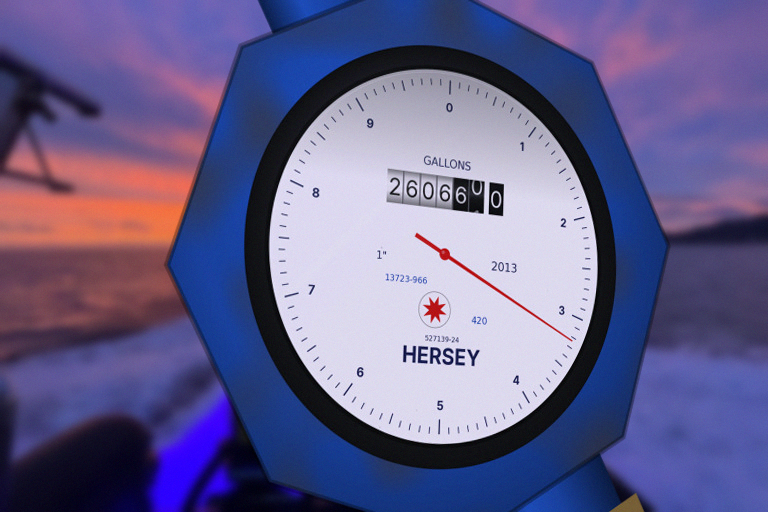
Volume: value=2606603.2 unit=gal
